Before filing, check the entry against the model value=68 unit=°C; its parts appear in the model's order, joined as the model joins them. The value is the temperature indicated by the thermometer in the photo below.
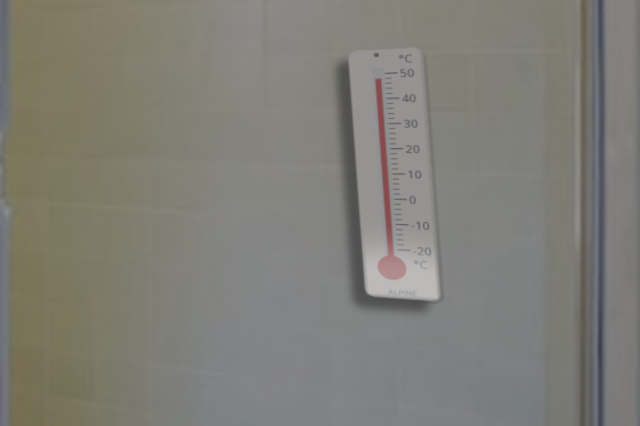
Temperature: value=48 unit=°C
